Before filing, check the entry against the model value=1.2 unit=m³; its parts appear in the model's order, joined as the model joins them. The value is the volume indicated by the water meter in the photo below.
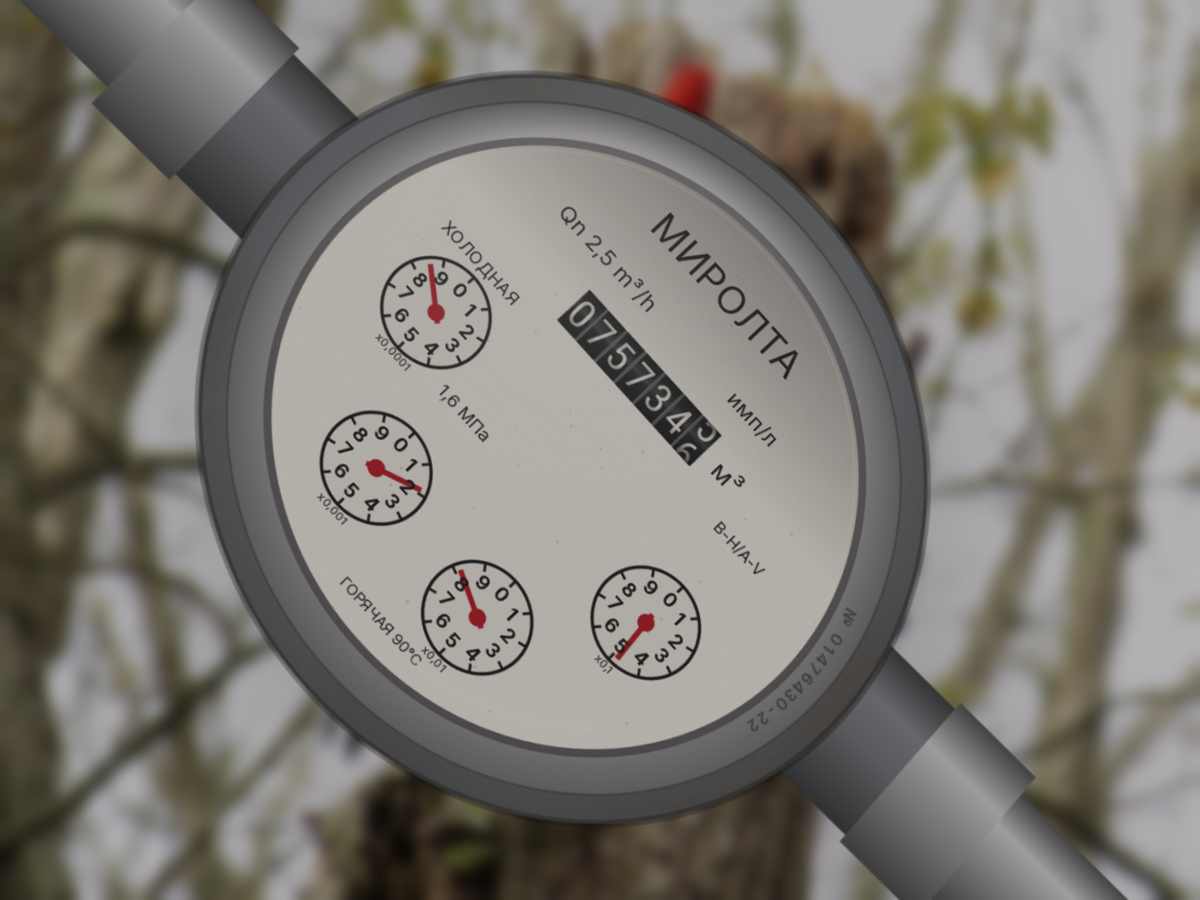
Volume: value=757345.4818 unit=m³
